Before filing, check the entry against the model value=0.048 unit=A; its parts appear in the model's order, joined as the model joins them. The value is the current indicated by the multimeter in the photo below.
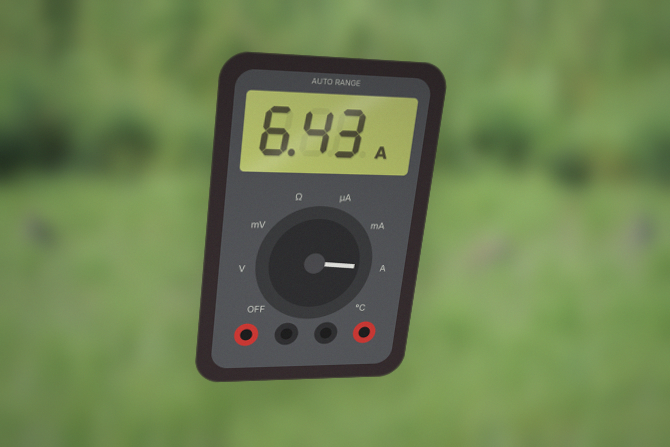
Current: value=6.43 unit=A
